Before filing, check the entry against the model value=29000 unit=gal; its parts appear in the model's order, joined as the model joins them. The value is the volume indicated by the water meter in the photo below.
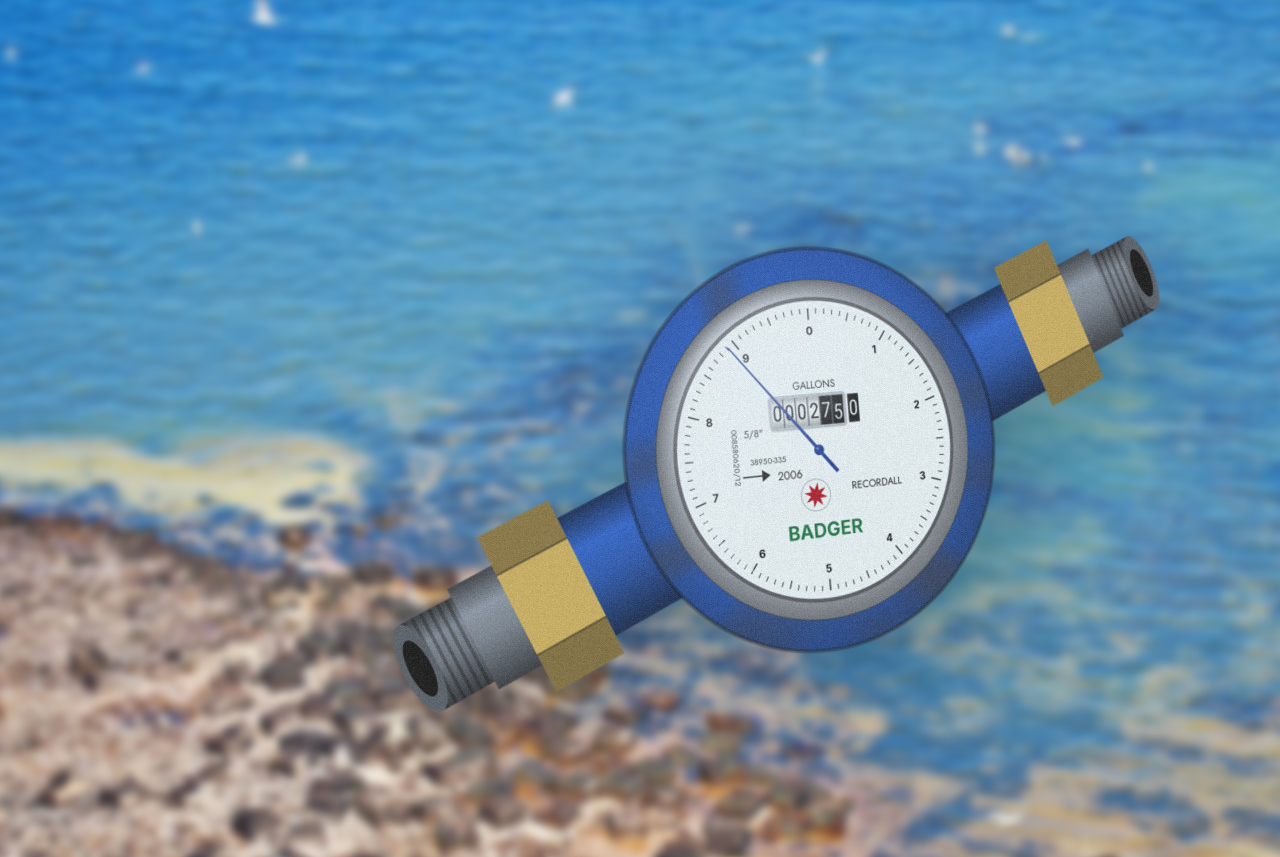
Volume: value=2748.9 unit=gal
